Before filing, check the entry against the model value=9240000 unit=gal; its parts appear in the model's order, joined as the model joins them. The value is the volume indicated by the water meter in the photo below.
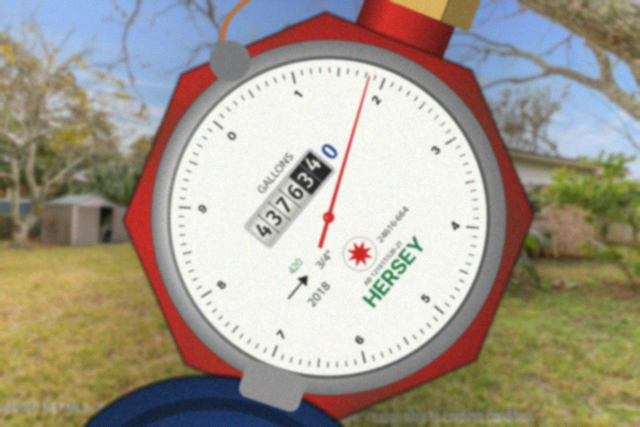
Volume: value=4376341.8 unit=gal
